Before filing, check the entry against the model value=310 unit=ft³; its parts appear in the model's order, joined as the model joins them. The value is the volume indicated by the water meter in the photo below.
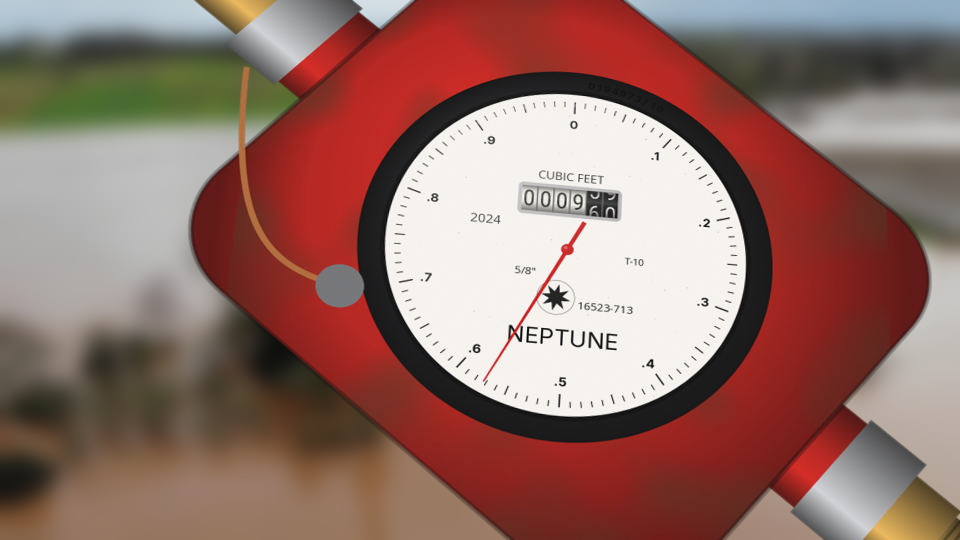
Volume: value=959.57 unit=ft³
